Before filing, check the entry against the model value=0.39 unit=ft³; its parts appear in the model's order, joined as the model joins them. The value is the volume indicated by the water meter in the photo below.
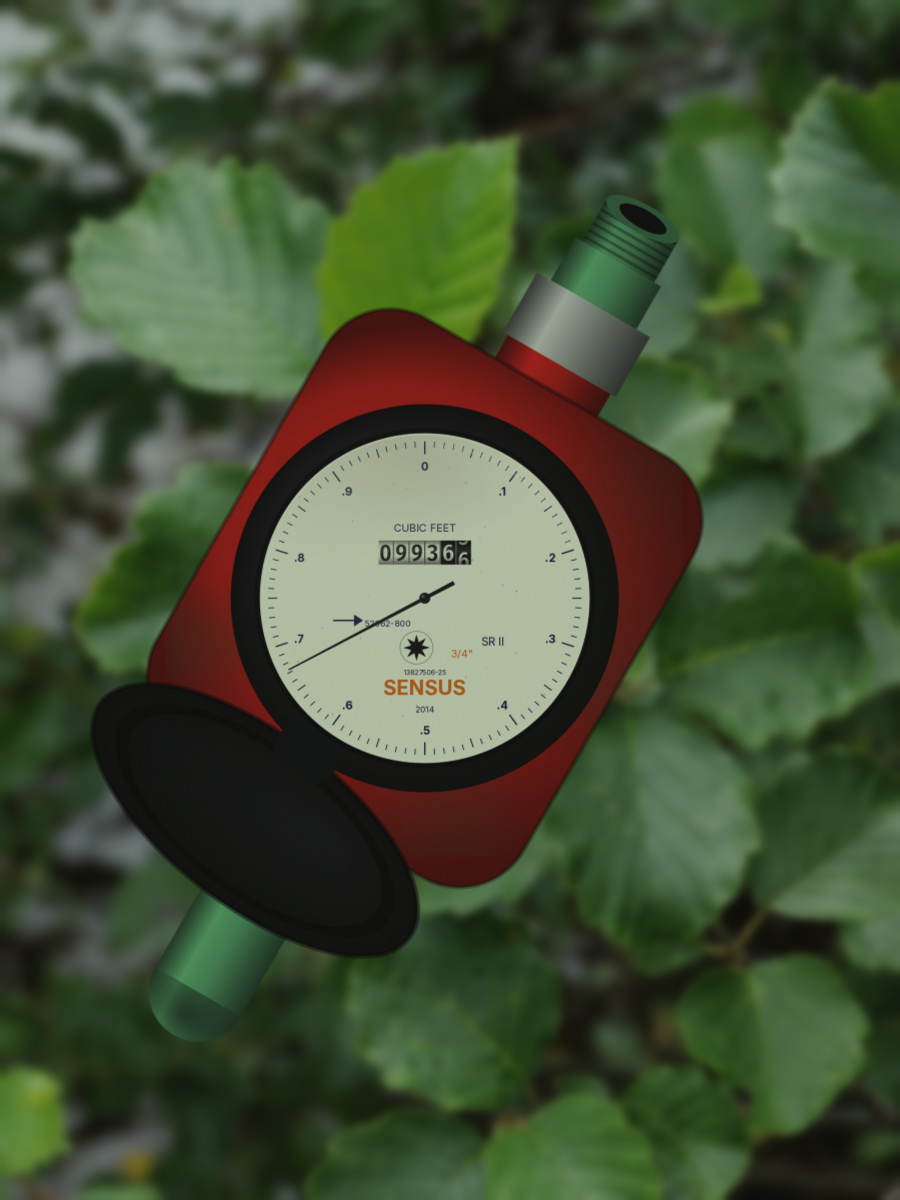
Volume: value=99365.67 unit=ft³
